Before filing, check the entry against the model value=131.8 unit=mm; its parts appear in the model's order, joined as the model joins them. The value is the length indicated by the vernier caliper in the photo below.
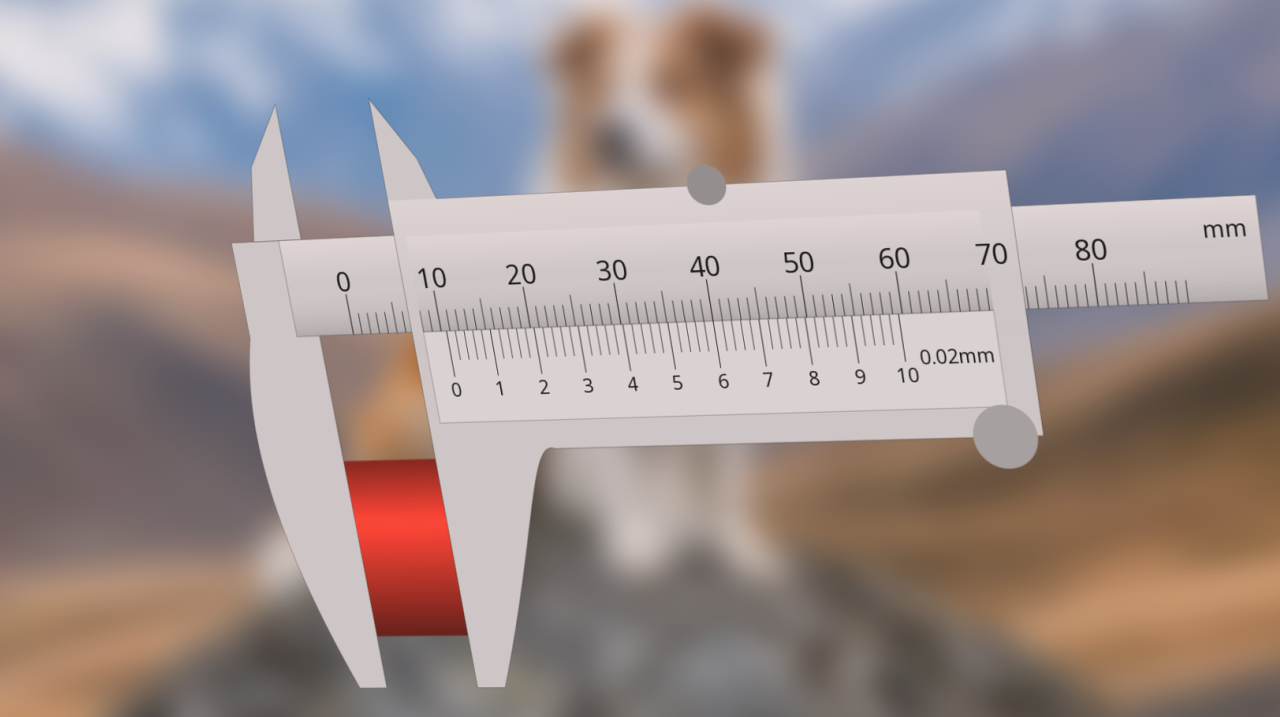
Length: value=10.6 unit=mm
